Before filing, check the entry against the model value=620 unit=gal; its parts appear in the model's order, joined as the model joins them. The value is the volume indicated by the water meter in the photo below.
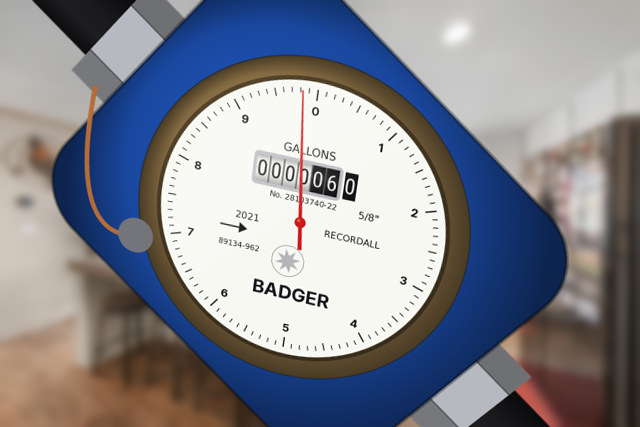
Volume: value=59.8 unit=gal
